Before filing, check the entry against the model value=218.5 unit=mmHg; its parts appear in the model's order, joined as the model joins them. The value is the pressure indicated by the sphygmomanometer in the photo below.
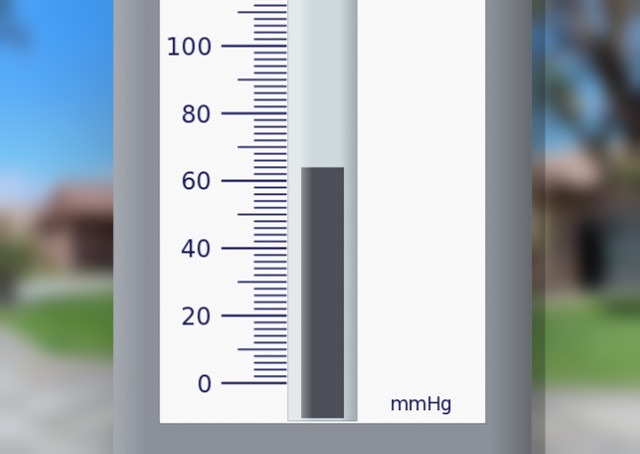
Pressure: value=64 unit=mmHg
